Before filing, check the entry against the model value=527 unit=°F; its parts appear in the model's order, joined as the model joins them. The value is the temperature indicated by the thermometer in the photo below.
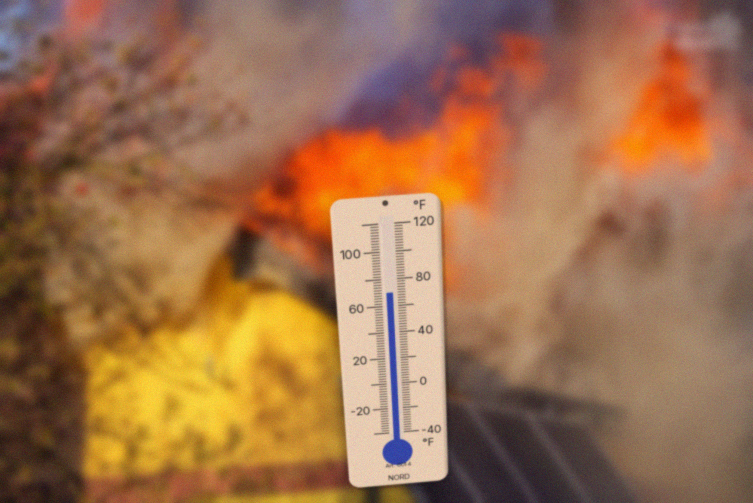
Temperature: value=70 unit=°F
